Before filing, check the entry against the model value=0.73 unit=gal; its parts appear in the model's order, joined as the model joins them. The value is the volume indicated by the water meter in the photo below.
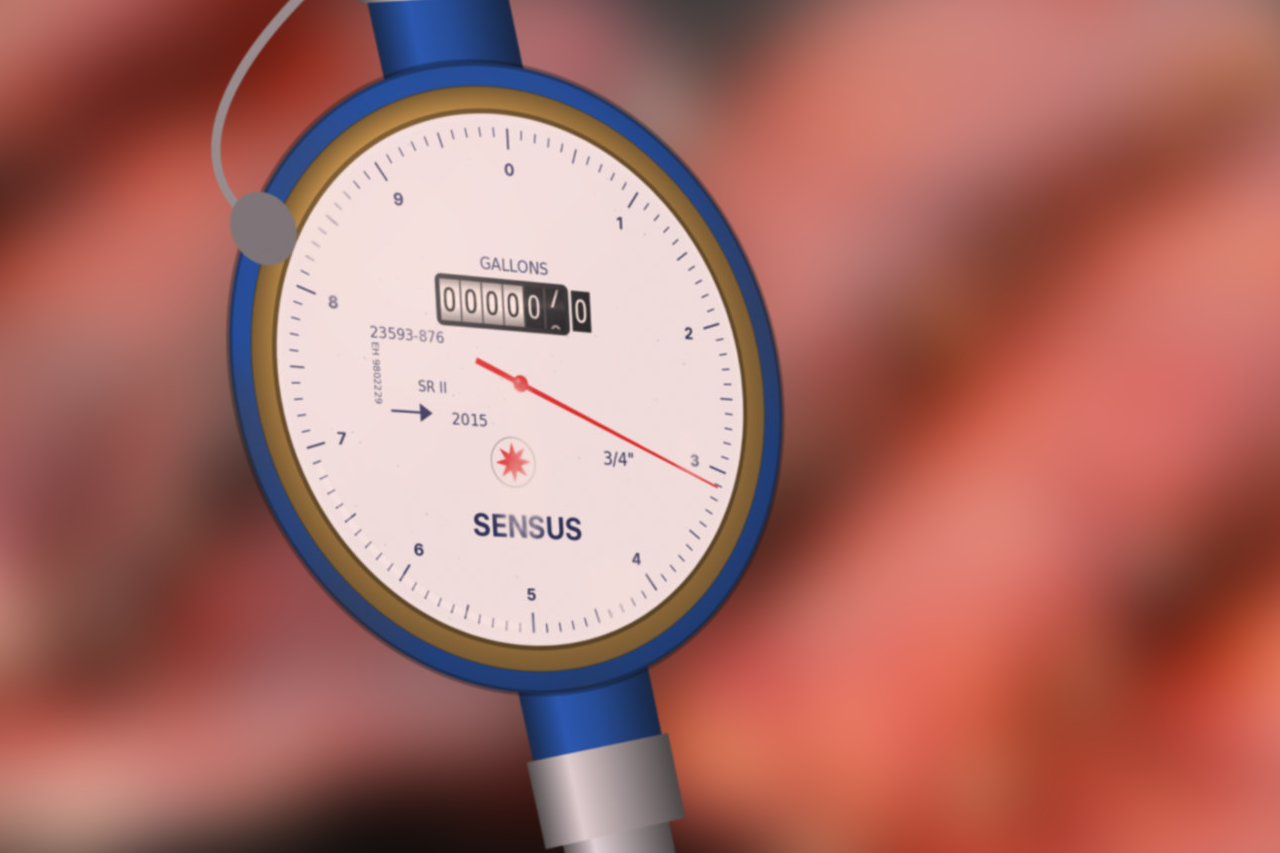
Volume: value=73.1 unit=gal
